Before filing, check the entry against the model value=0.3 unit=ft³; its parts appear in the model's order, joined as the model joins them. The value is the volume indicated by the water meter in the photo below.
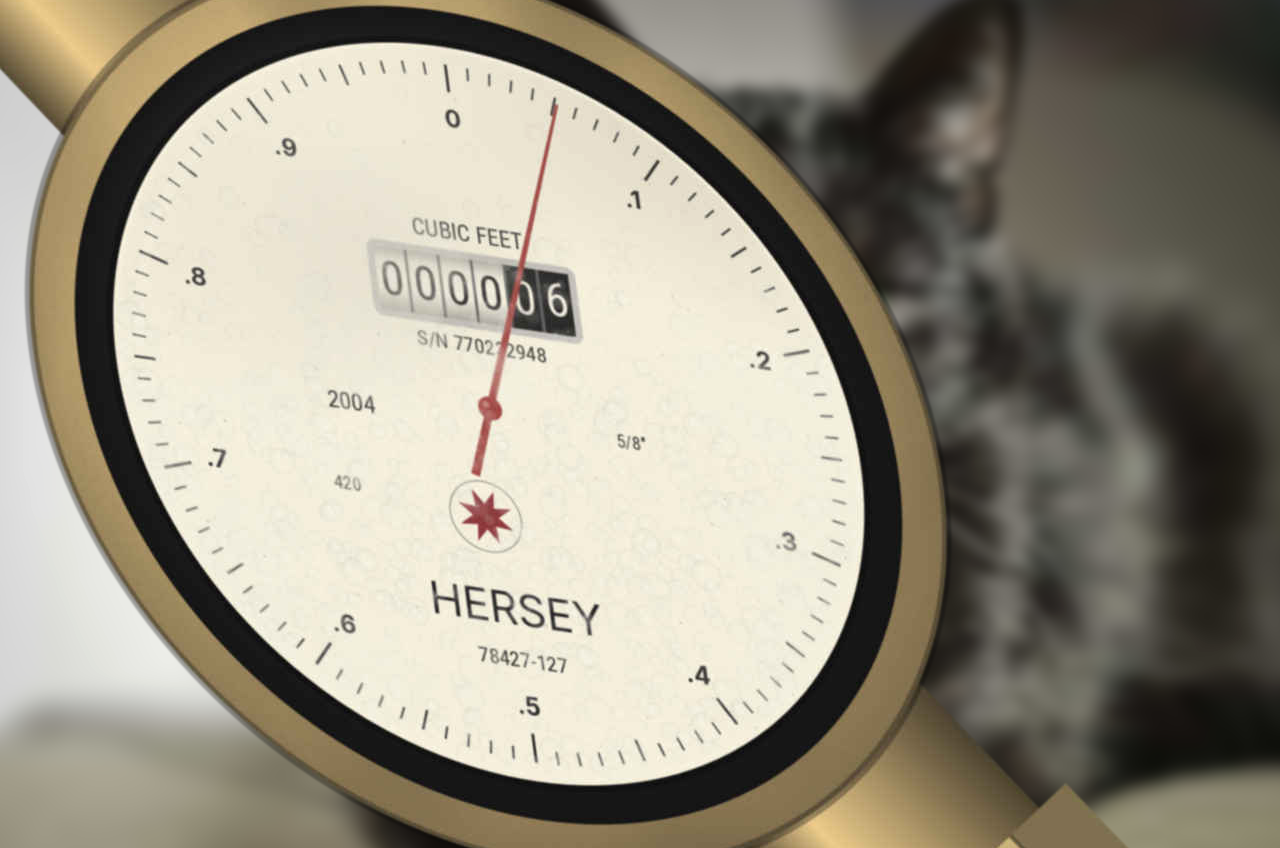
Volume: value=6.05 unit=ft³
